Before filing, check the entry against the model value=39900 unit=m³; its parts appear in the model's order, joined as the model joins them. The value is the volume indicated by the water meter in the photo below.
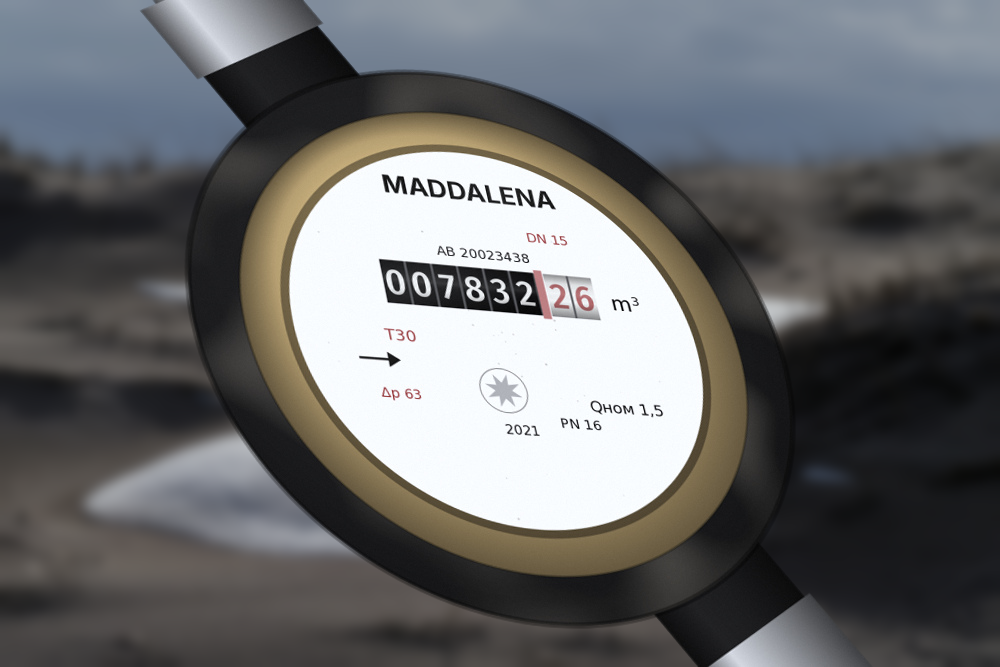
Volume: value=7832.26 unit=m³
